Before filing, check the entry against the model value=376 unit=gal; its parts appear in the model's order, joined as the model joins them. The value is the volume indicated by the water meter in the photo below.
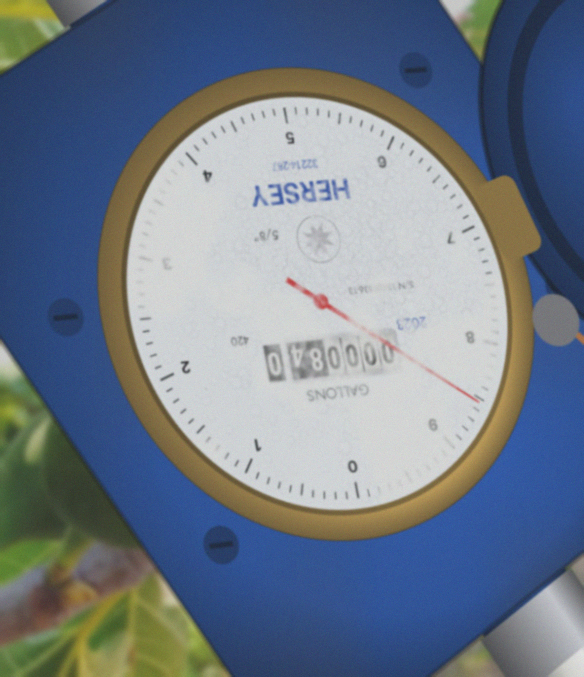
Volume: value=838.5 unit=gal
